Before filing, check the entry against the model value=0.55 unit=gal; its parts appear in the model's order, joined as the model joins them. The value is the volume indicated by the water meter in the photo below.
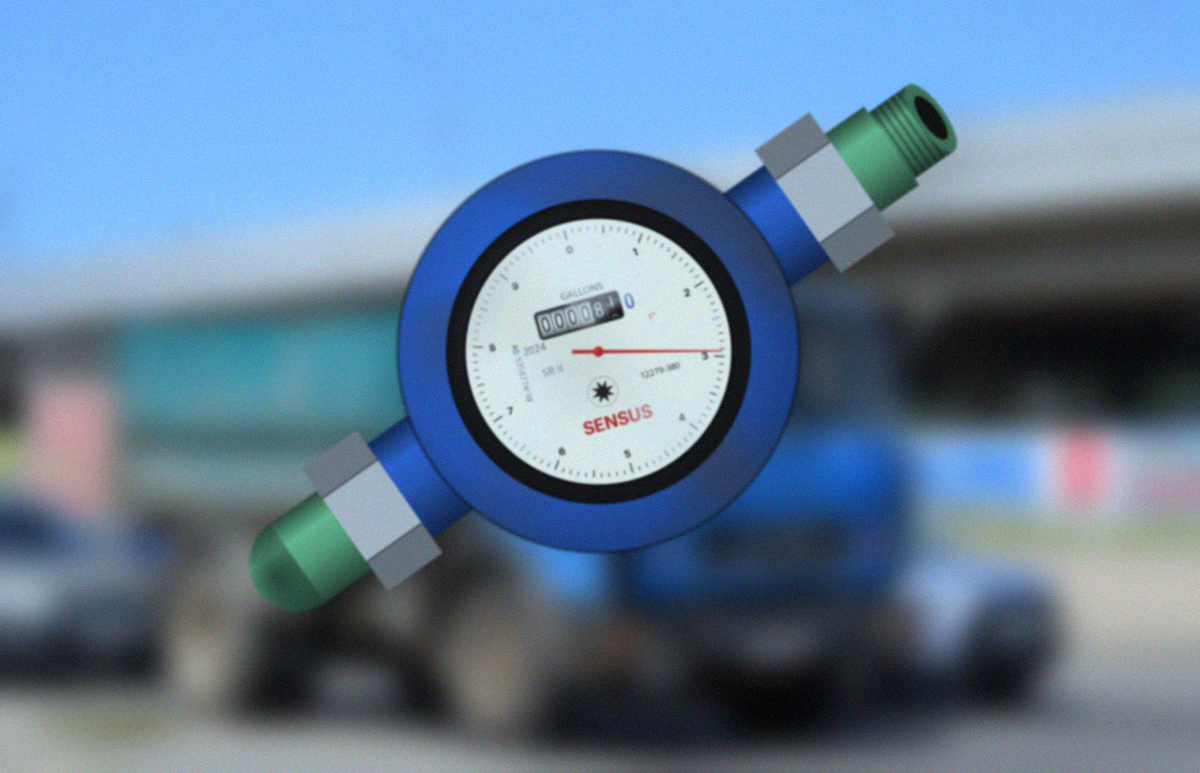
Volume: value=812.9 unit=gal
